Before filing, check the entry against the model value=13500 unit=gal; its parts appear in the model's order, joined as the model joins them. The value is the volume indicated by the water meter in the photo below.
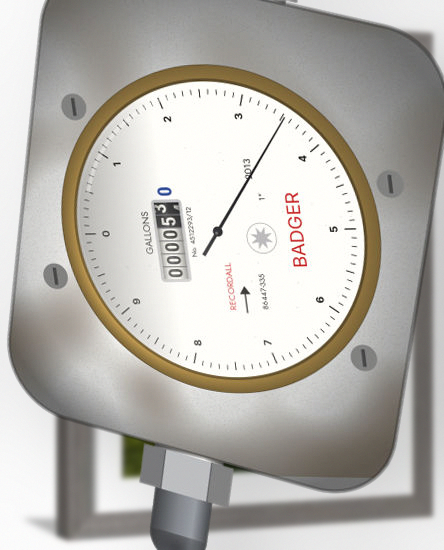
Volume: value=533.5 unit=gal
